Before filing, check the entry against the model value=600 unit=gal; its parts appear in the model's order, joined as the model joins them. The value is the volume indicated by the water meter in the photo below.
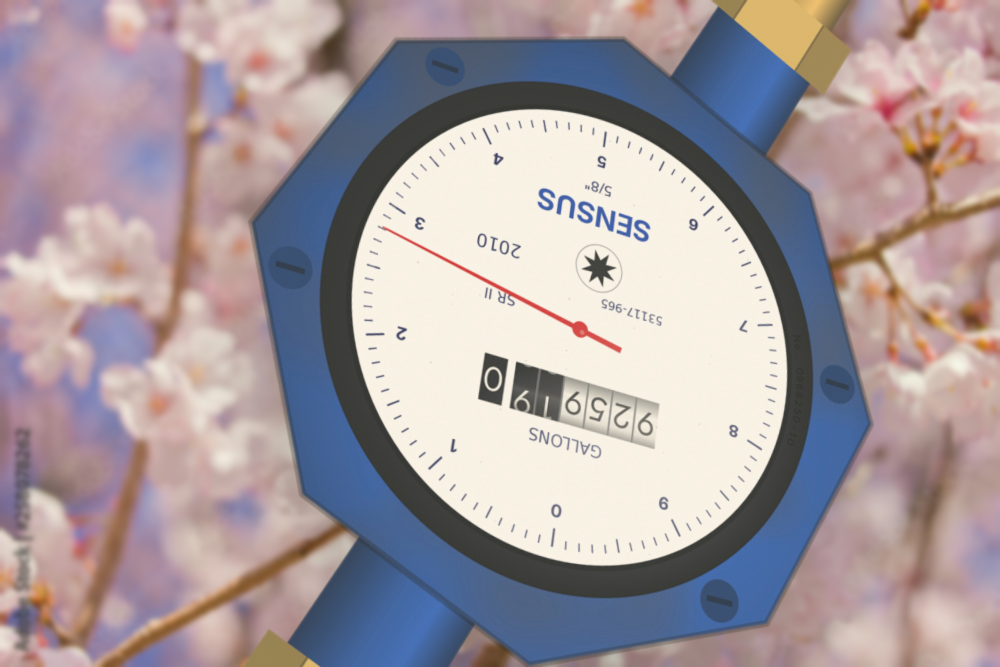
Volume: value=9259192.8 unit=gal
